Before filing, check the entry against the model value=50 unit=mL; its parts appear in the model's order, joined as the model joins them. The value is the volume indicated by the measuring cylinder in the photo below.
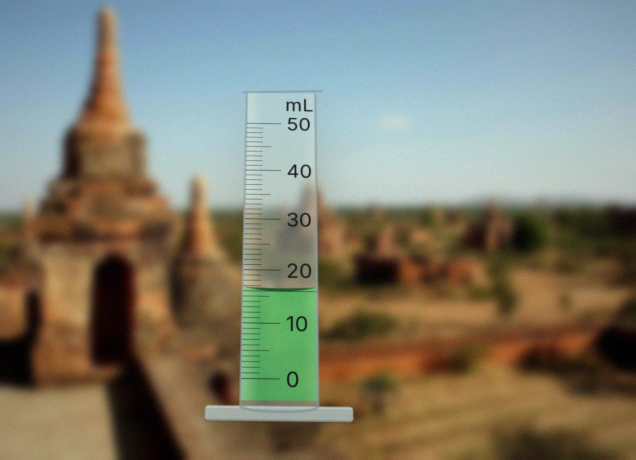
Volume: value=16 unit=mL
